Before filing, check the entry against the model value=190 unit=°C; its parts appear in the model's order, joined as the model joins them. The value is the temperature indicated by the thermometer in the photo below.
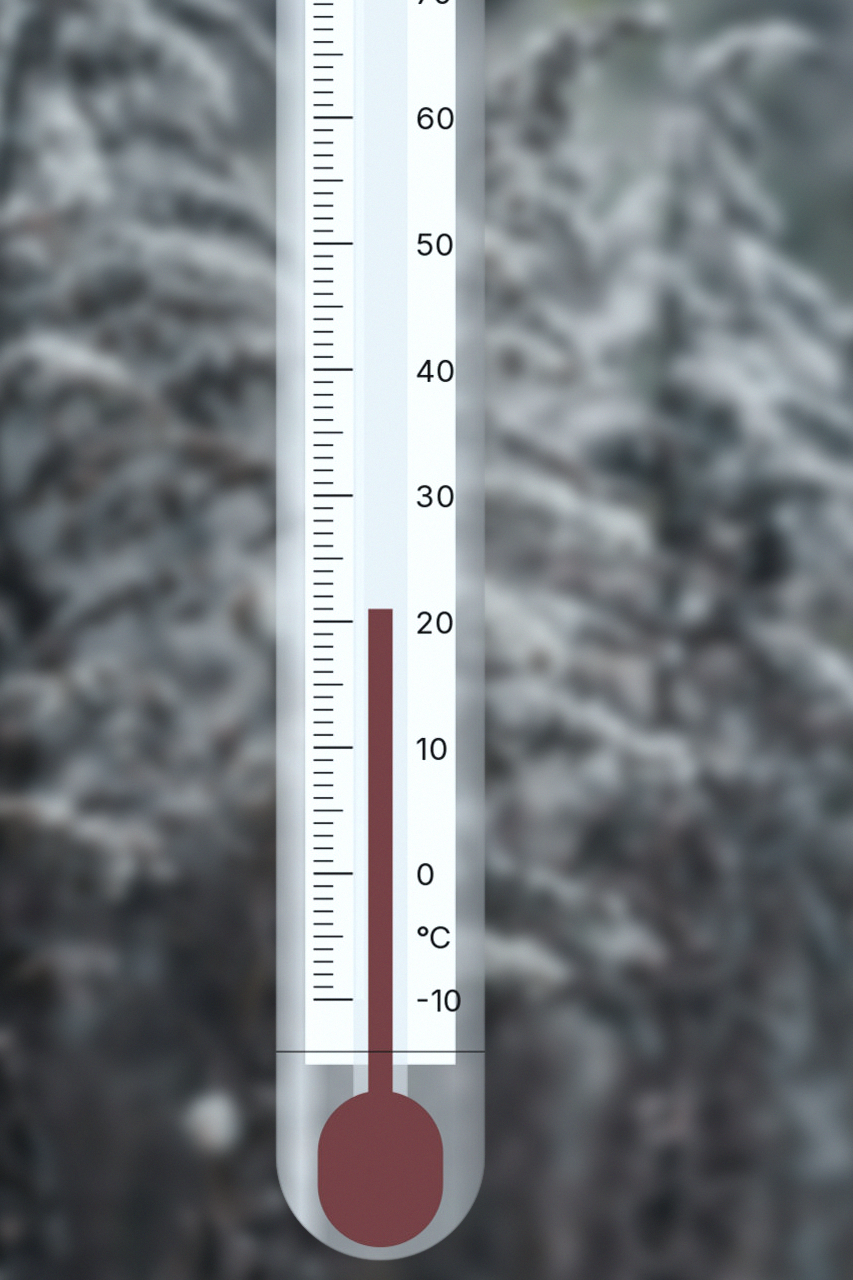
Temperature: value=21 unit=°C
